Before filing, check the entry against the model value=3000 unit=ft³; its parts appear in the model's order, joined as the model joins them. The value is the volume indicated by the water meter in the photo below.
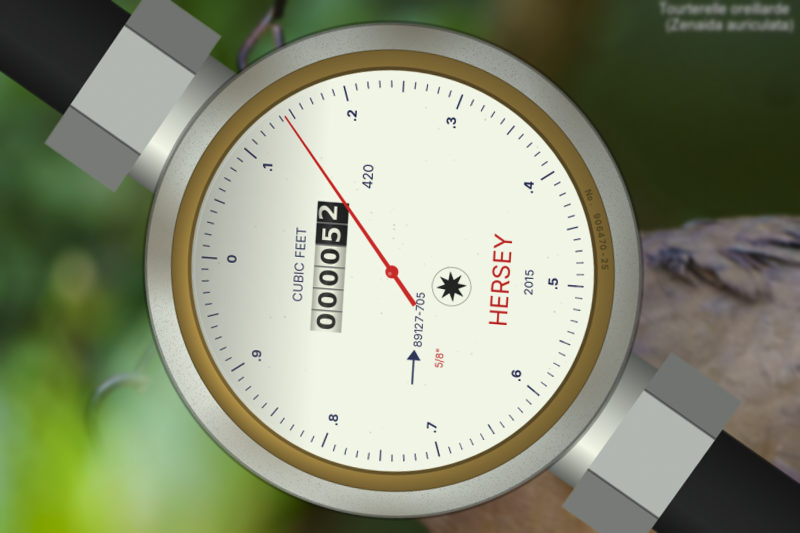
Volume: value=52.14 unit=ft³
